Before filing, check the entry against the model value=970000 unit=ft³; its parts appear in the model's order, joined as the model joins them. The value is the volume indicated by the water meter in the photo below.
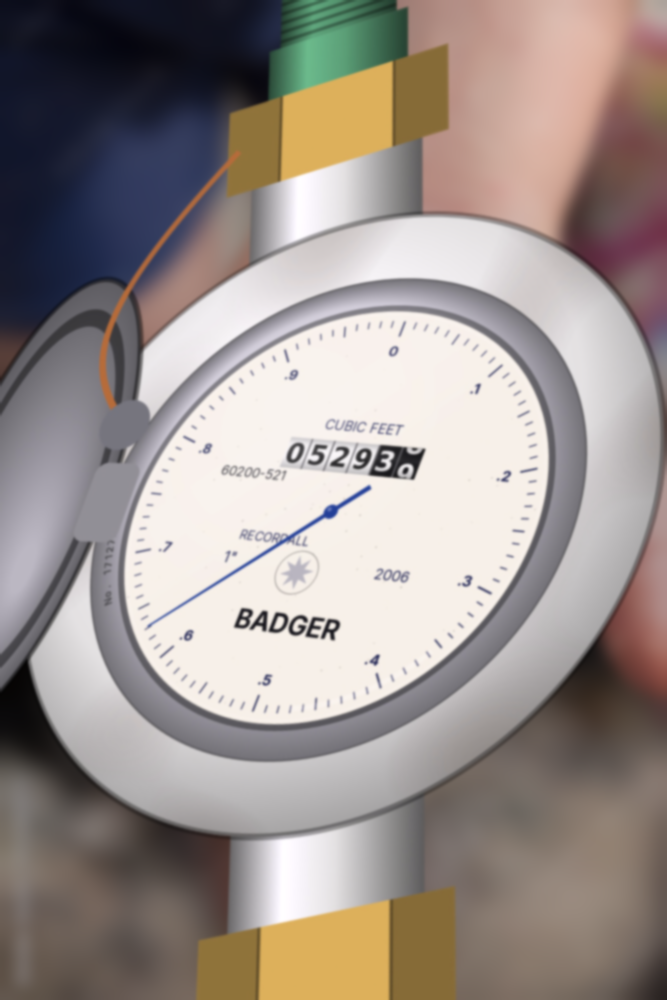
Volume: value=52938.63 unit=ft³
